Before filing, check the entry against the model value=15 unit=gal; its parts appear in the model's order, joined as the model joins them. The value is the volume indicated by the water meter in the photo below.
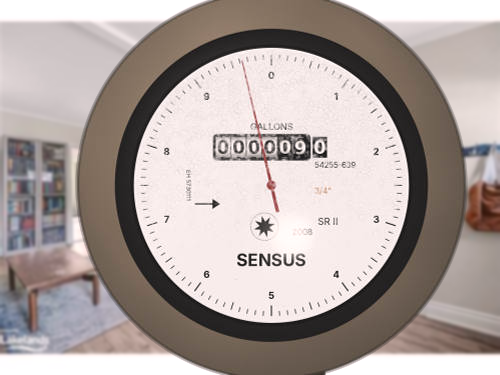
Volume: value=89.6 unit=gal
